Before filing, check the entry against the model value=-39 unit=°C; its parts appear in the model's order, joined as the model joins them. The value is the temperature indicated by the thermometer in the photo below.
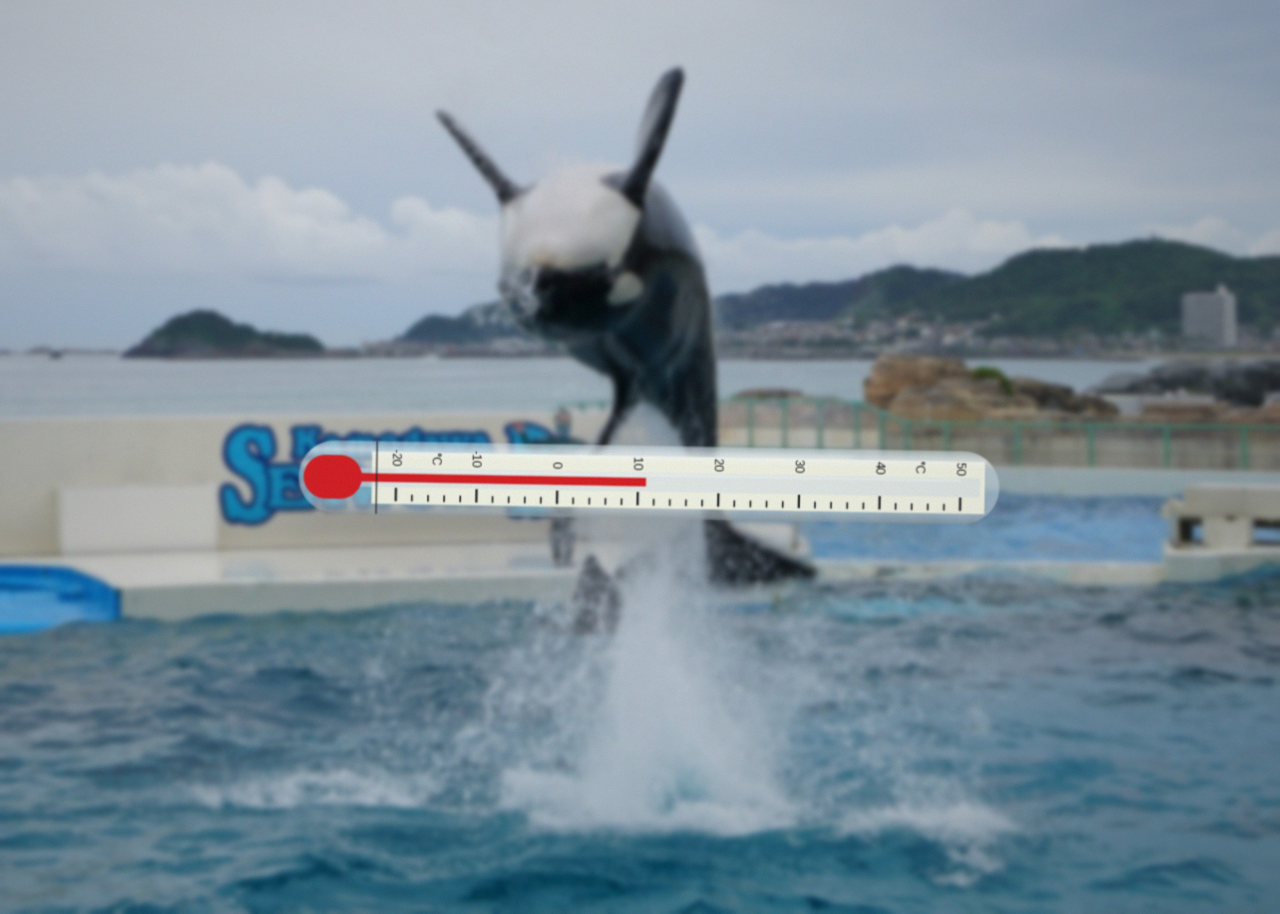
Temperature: value=11 unit=°C
